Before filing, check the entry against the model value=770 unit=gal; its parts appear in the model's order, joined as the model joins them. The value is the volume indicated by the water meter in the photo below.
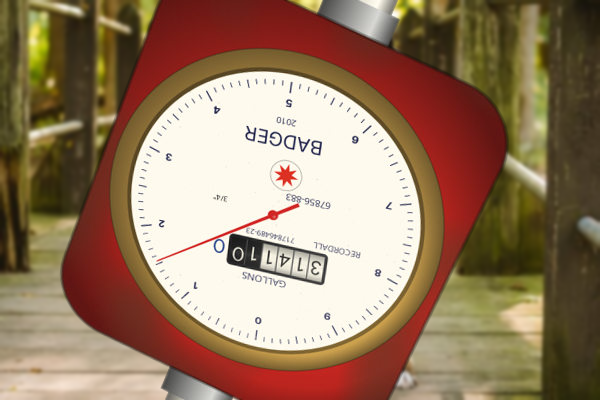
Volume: value=3141101.5 unit=gal
